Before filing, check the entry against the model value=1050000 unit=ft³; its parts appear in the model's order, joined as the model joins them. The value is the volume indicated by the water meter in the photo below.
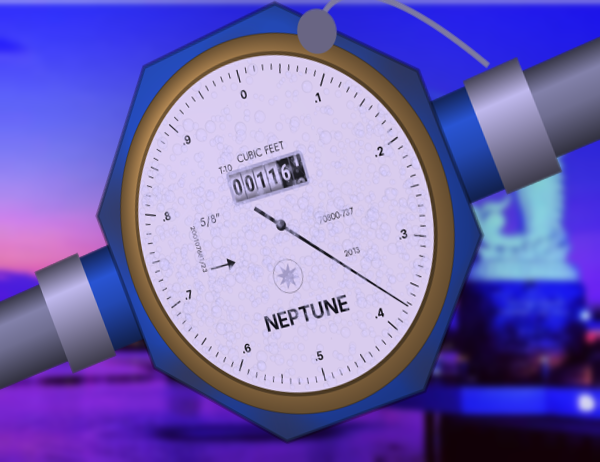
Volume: value=1161.37 unit=ft³
